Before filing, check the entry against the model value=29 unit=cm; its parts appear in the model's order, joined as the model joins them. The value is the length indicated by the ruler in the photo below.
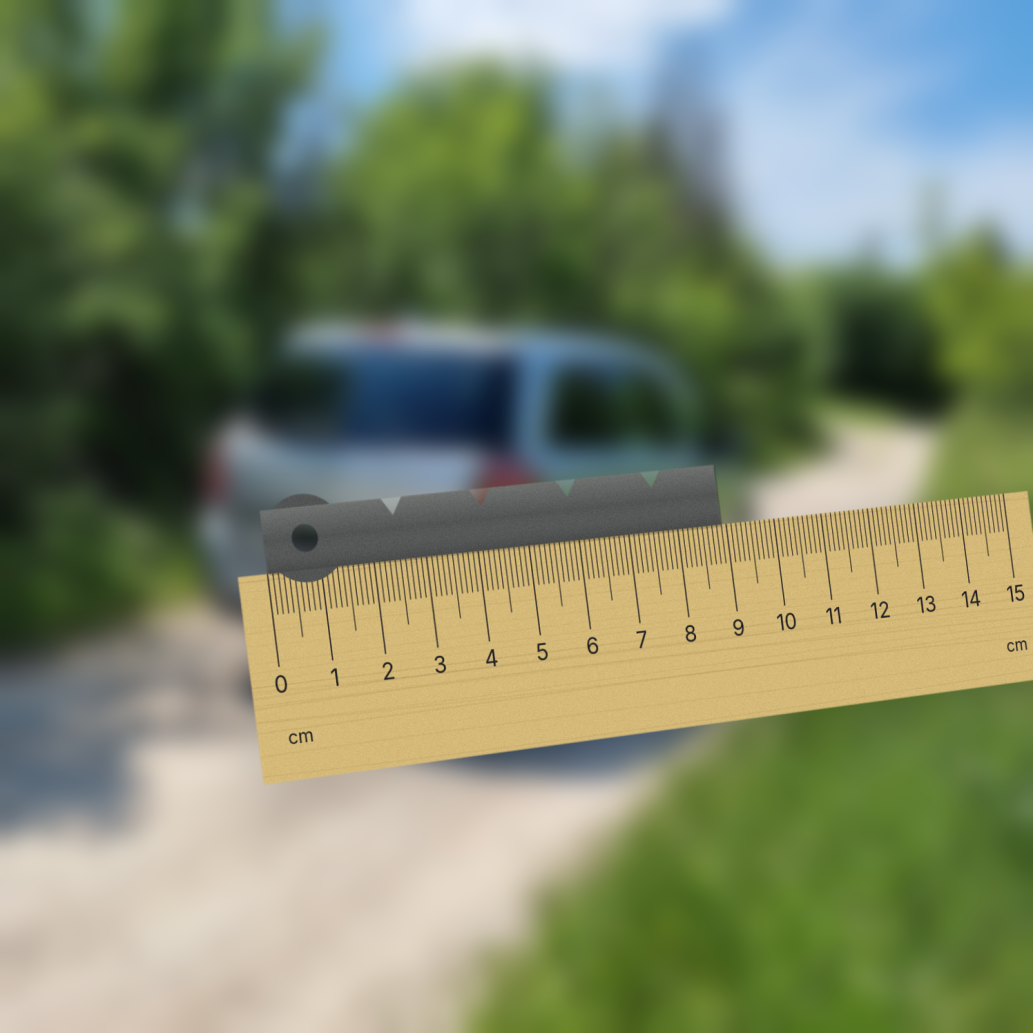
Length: value=8.9 unit=cm
